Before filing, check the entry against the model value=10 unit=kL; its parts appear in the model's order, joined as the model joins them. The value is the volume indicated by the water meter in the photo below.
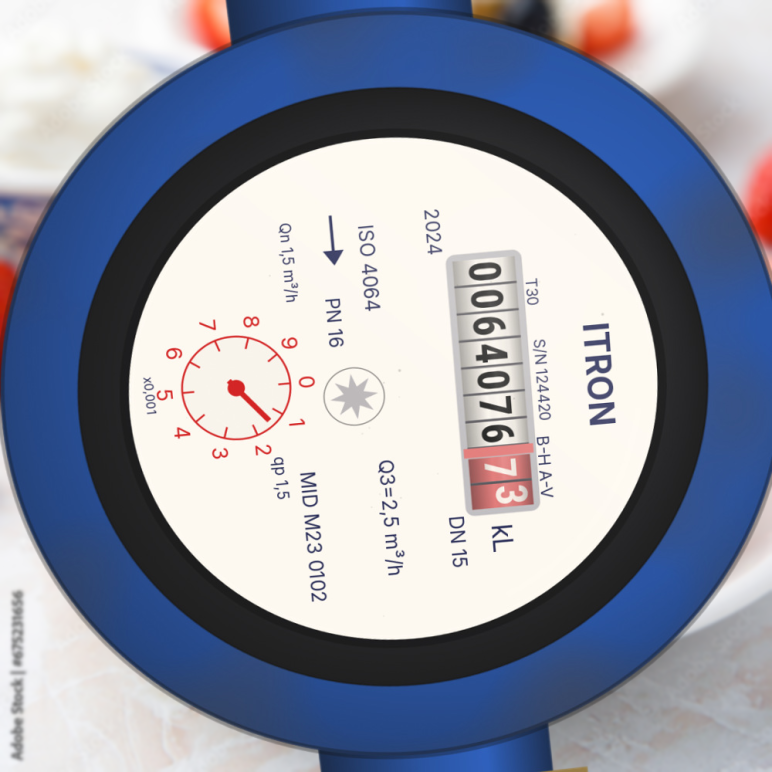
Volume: value=64076.731 unit=kL
